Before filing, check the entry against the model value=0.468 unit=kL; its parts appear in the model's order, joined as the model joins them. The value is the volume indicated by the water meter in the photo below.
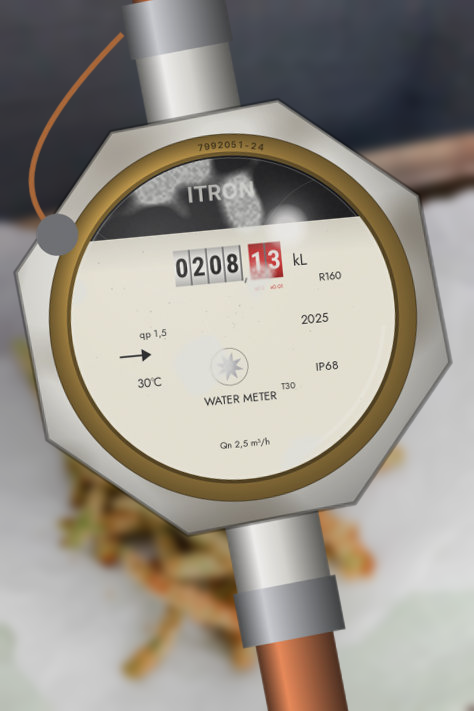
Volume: value=208.13 unit=kL
